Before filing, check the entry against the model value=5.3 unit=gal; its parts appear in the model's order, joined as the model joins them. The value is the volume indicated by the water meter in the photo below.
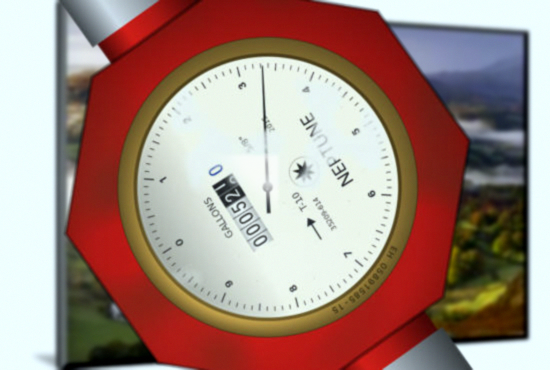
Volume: value=5213.3 unit=gal
